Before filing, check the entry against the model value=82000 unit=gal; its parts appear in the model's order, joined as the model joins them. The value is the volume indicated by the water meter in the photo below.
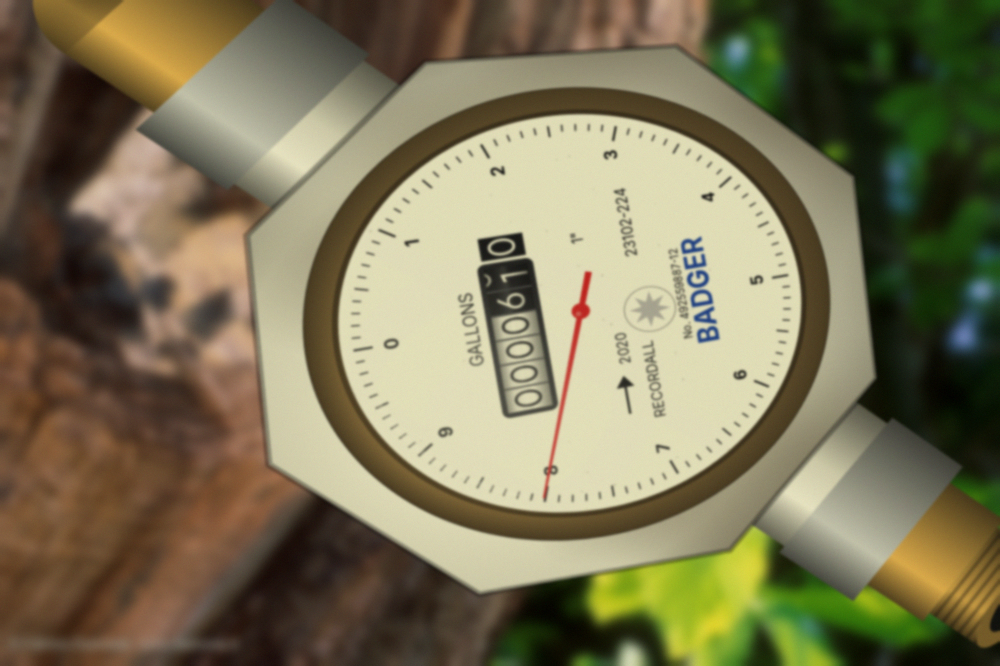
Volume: value=608.0 unit=gal
